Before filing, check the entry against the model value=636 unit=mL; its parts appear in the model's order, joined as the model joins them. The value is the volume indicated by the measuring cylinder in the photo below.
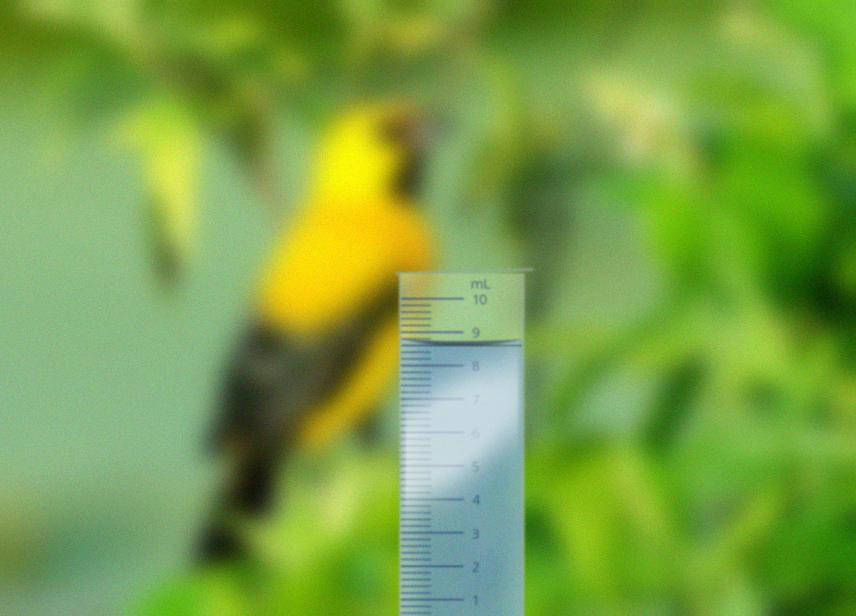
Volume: value=8.6 unit=mL
